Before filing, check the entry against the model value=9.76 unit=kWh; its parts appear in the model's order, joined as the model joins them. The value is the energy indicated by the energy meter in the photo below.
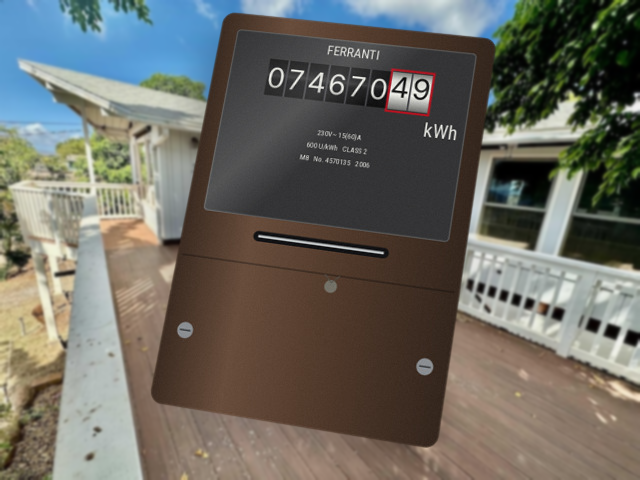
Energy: value=74670.49 unit=kWh
